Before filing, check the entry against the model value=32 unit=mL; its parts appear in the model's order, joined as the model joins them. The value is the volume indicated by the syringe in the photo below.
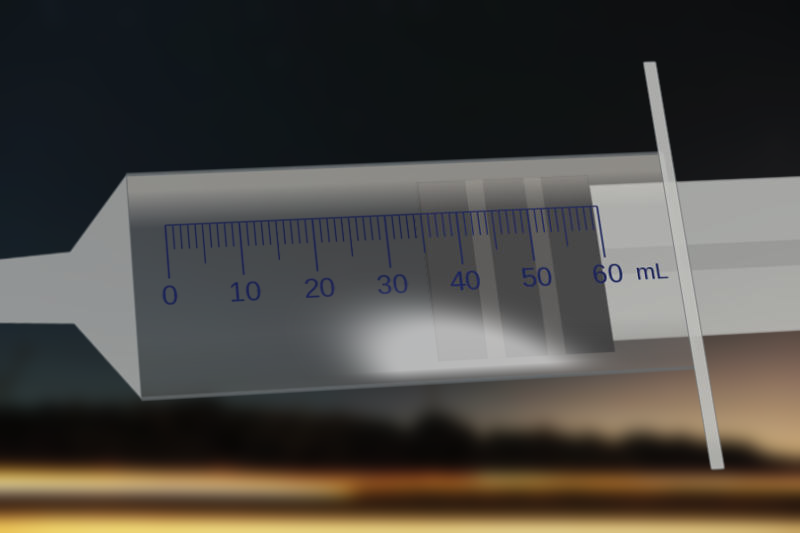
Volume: value=35 unit=mL
